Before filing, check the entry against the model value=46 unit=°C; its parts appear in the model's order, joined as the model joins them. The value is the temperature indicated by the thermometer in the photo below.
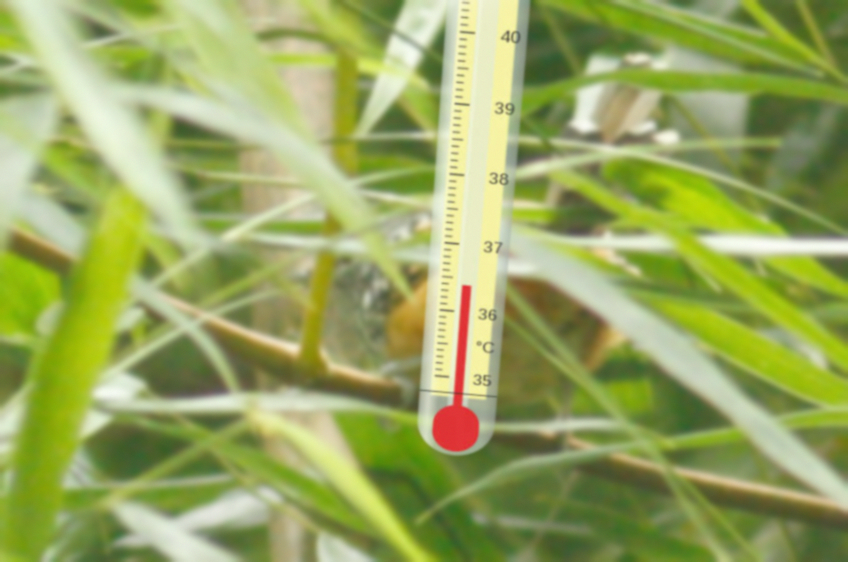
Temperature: value=36.4 unit=°C
